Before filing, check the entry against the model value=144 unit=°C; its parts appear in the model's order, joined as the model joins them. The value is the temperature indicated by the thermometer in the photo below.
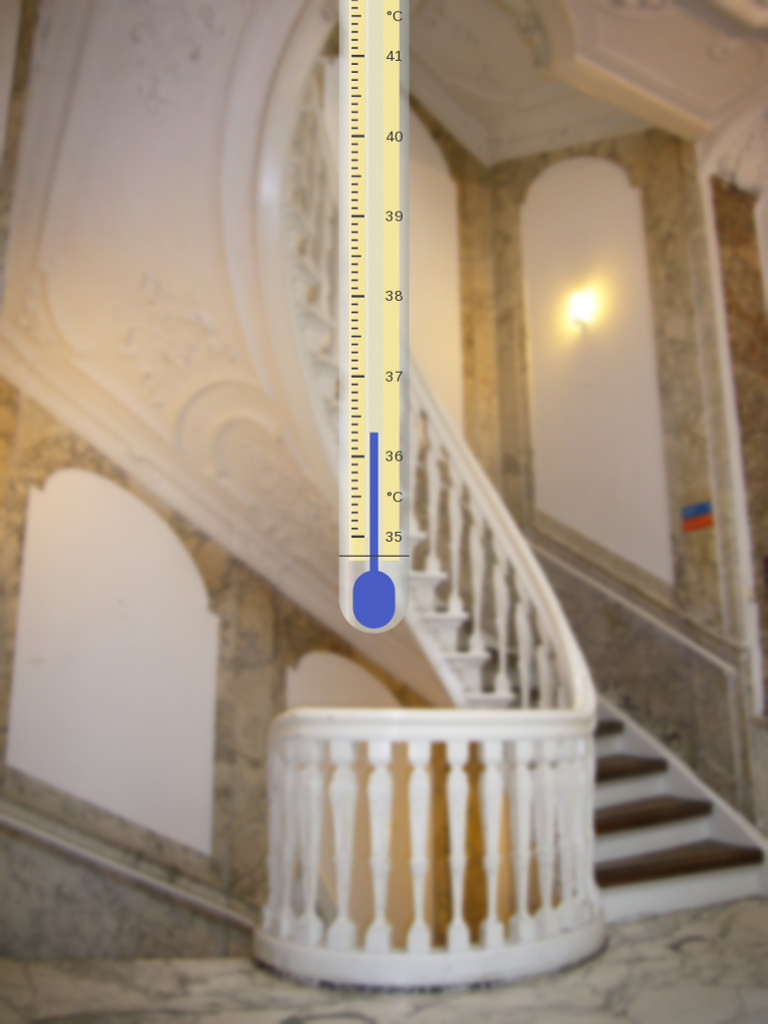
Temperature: value=36.3 unit=°C
